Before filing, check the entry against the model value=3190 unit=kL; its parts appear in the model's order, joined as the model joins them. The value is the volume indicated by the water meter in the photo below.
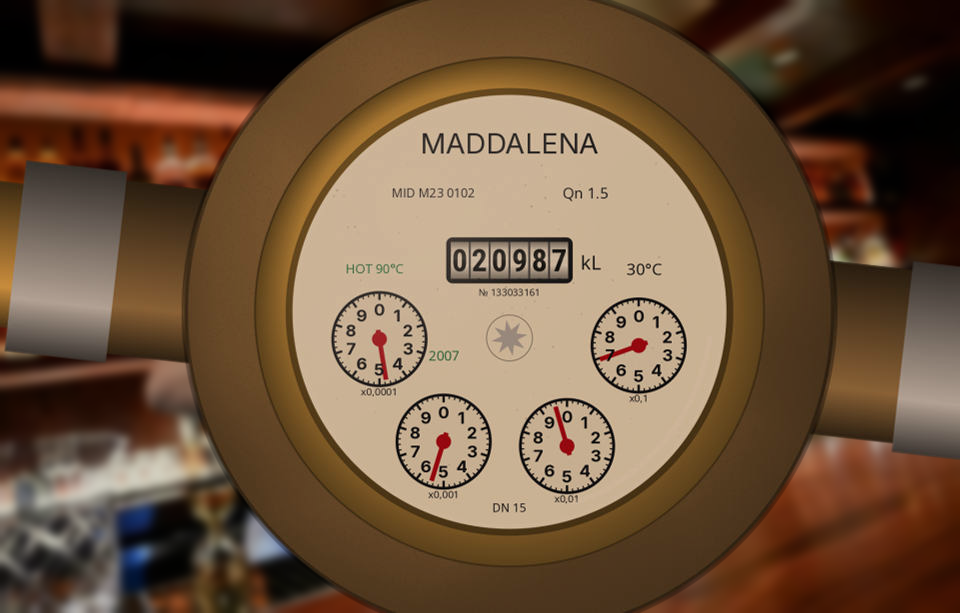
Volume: value=20987.6954 unit=kL
